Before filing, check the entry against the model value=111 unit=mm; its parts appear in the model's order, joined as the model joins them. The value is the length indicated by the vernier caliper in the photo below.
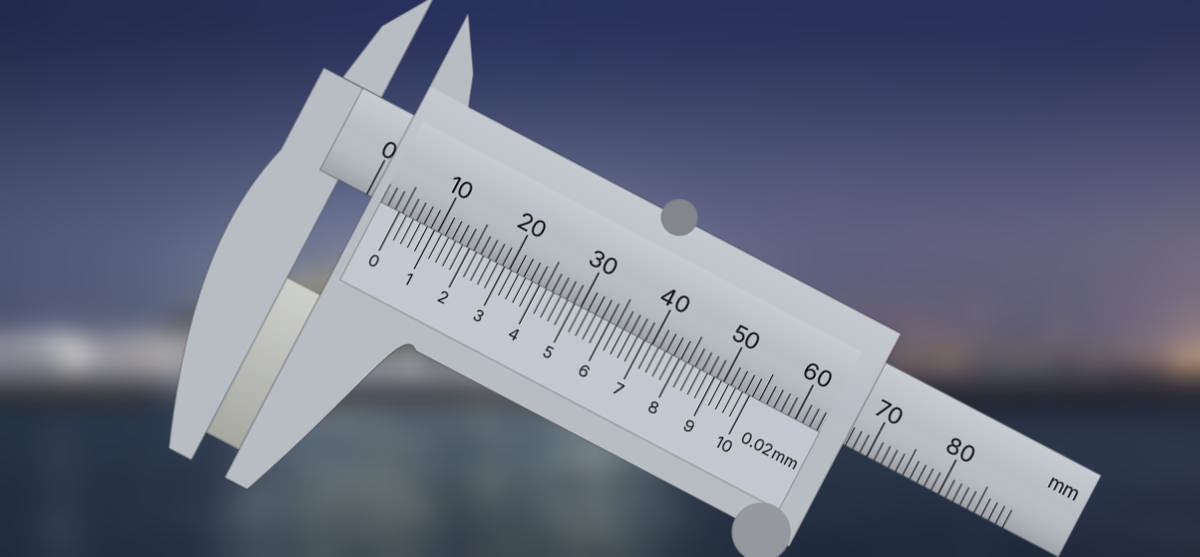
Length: value=4.6 unit=mm
